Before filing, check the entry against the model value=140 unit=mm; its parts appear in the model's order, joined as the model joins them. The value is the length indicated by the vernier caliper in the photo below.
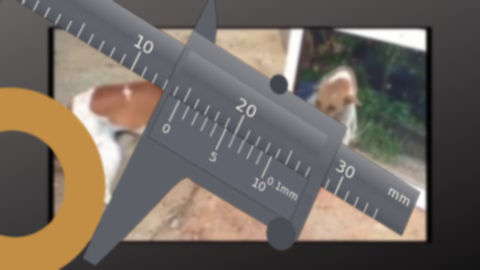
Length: value=14.6 unit=mm
